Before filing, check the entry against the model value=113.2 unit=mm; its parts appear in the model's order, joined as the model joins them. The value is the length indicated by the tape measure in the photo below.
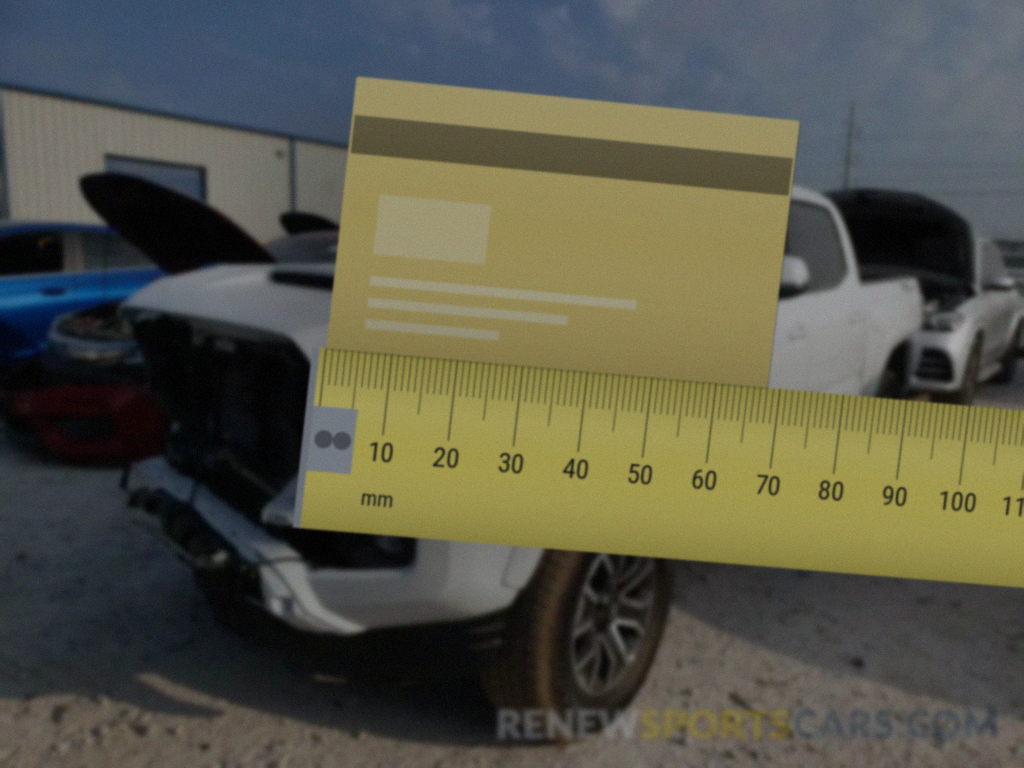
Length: value=68 unit=mm
